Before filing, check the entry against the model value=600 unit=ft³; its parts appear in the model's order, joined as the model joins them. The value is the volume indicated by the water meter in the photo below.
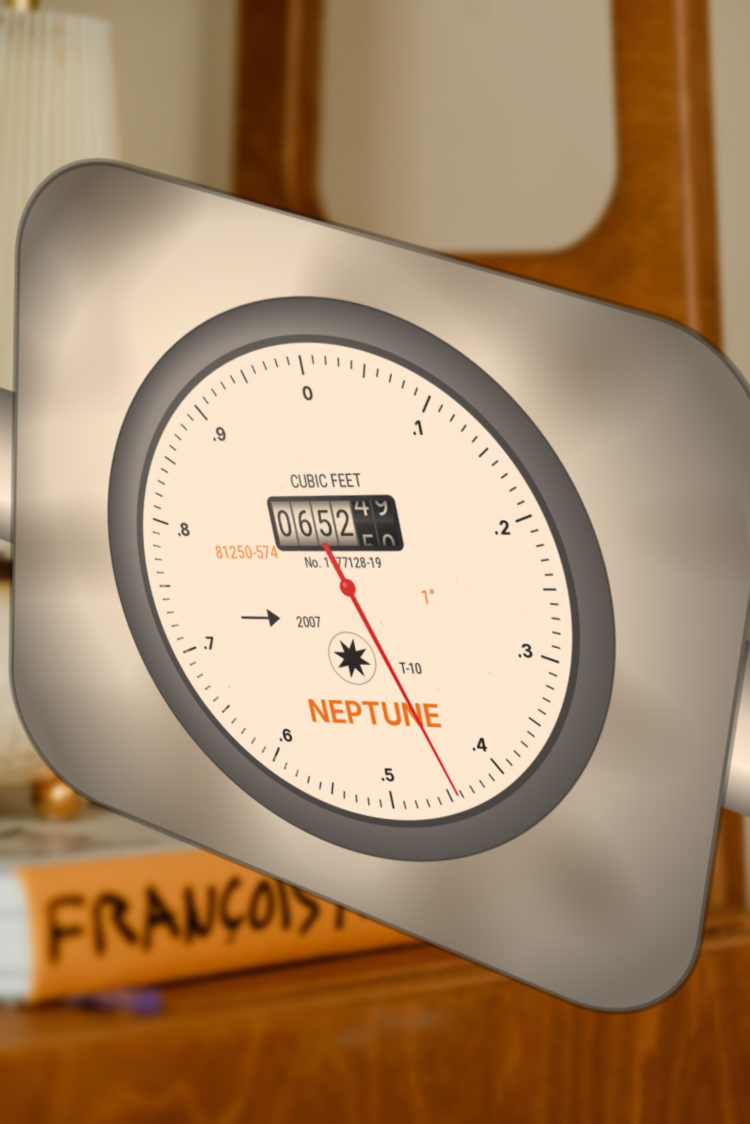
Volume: value=65249.44 unit=ft³
